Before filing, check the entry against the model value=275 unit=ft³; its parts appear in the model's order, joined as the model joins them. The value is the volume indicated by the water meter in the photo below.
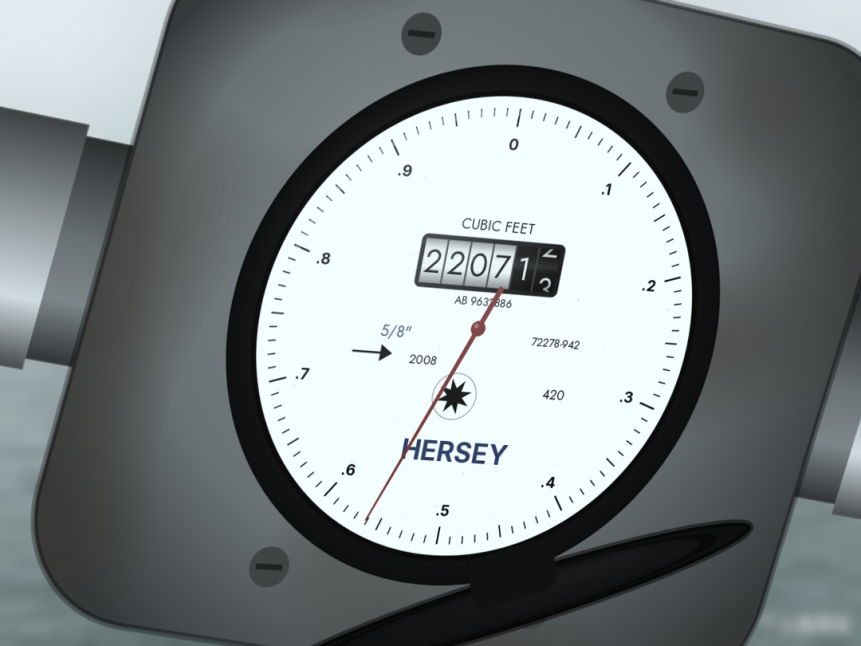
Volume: value=220712.56 unit=ft³
